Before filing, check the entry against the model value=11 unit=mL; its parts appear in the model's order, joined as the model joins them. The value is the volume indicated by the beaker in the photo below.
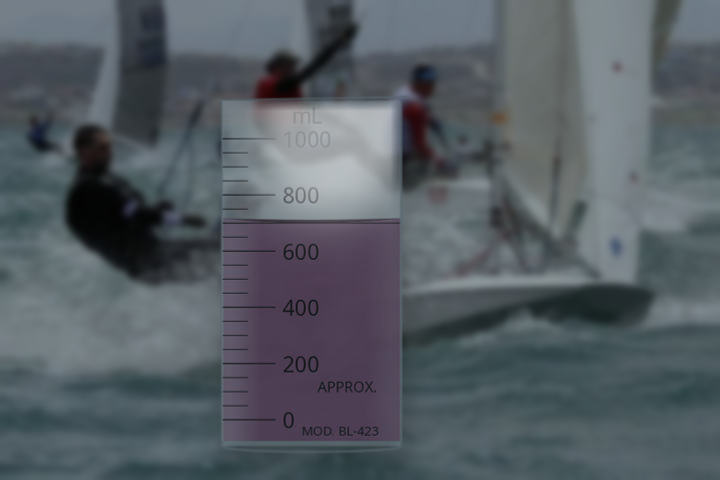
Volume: value=700 unit=mL
